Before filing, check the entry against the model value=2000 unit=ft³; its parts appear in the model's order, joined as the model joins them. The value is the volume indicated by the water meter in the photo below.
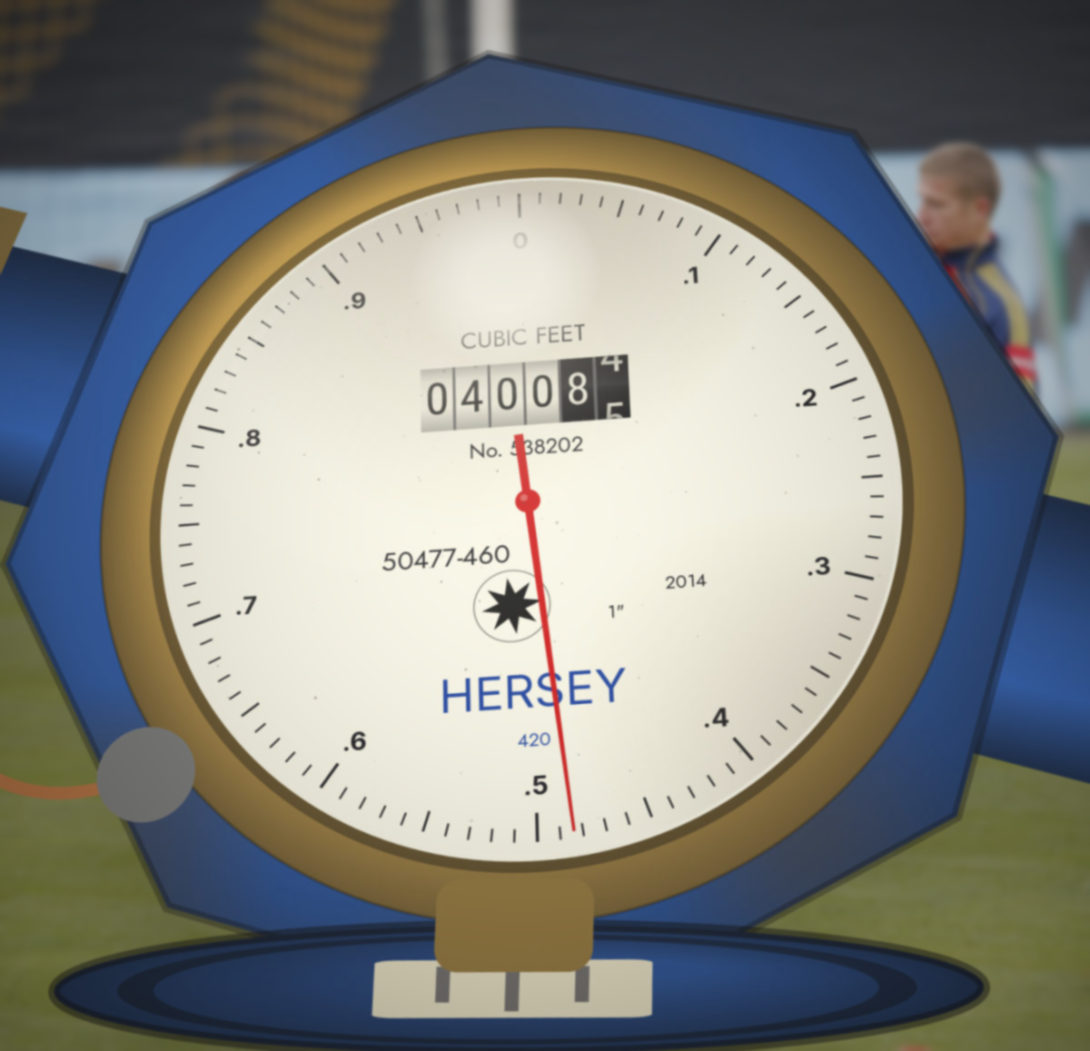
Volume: value=40084.48 unit=ft³
